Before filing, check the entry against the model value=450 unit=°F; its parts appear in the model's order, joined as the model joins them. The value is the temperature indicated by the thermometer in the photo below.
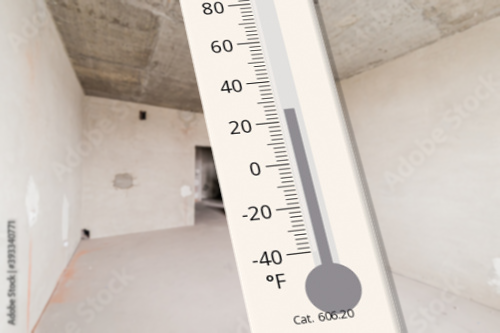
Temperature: value=26 unit=°F
